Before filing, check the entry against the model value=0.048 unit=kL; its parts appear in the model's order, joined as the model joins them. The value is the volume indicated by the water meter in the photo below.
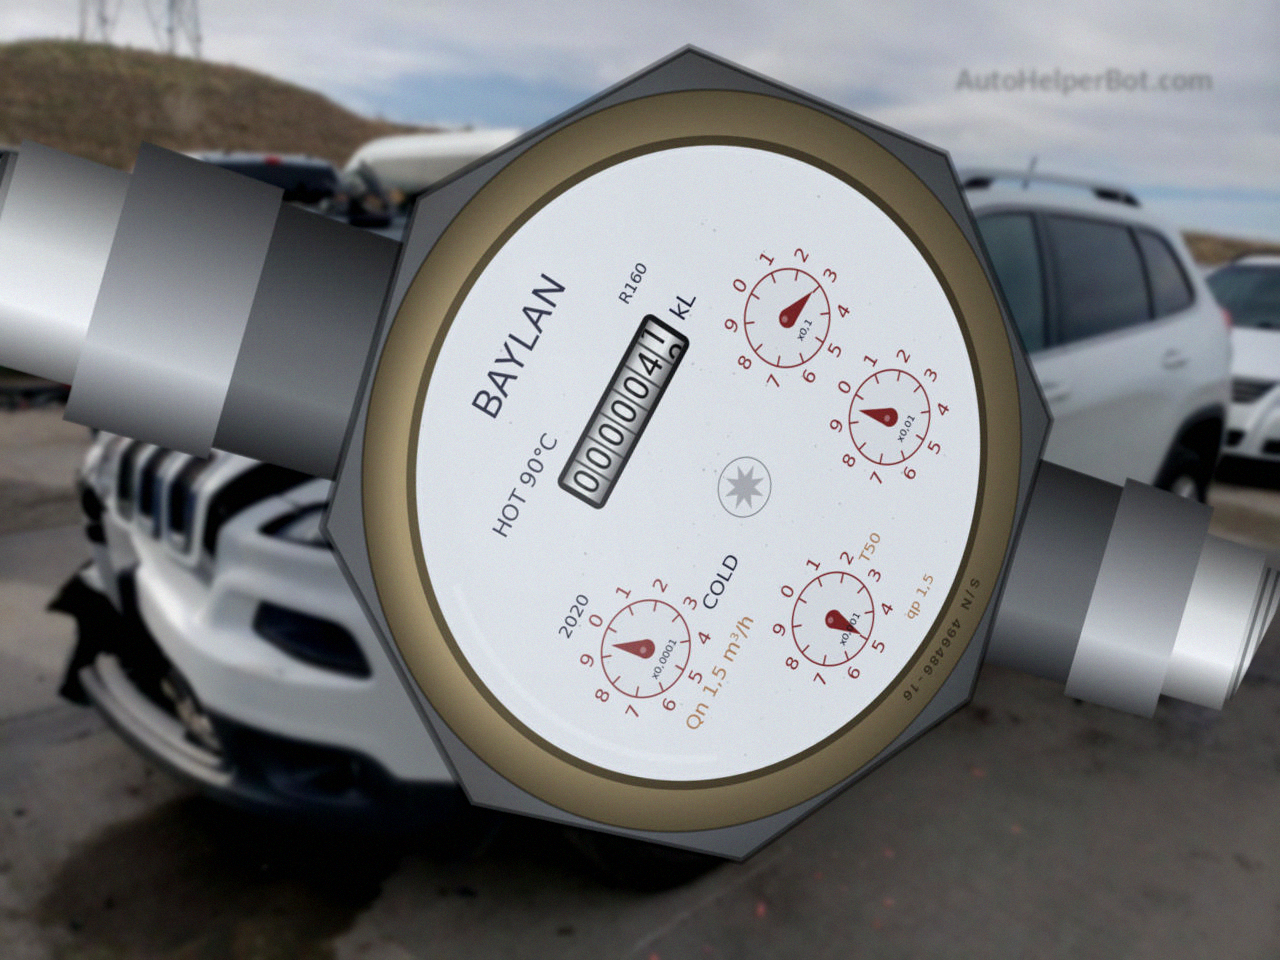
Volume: value=41.2949 unit=kL
